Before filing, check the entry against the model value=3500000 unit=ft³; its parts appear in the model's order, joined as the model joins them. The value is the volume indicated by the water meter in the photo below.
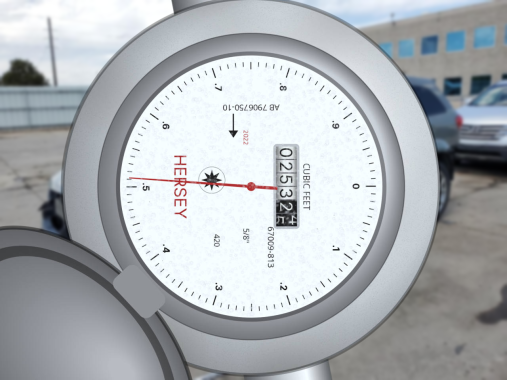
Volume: value=25324.51 unit=ft³
